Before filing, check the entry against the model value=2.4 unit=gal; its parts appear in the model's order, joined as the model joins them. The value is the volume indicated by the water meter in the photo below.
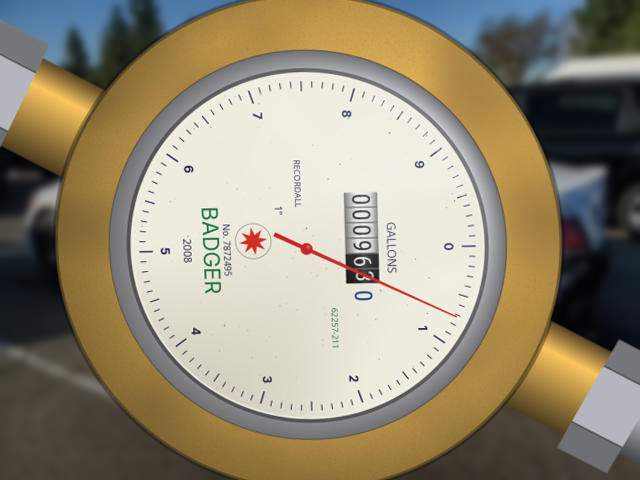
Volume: value=9630.7 unit=gal
